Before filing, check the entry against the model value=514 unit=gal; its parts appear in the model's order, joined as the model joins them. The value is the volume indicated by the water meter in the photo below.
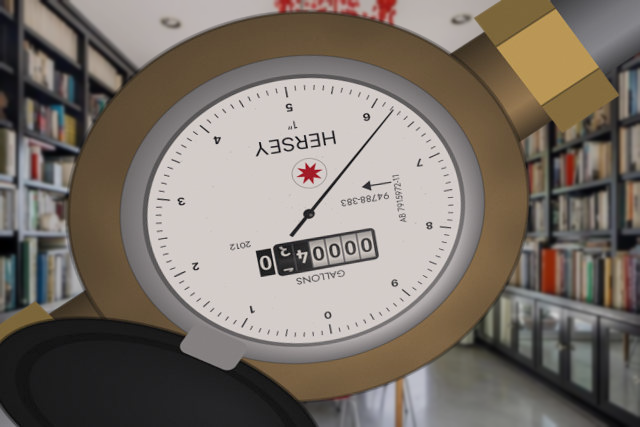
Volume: value=426.2 unit=gal
